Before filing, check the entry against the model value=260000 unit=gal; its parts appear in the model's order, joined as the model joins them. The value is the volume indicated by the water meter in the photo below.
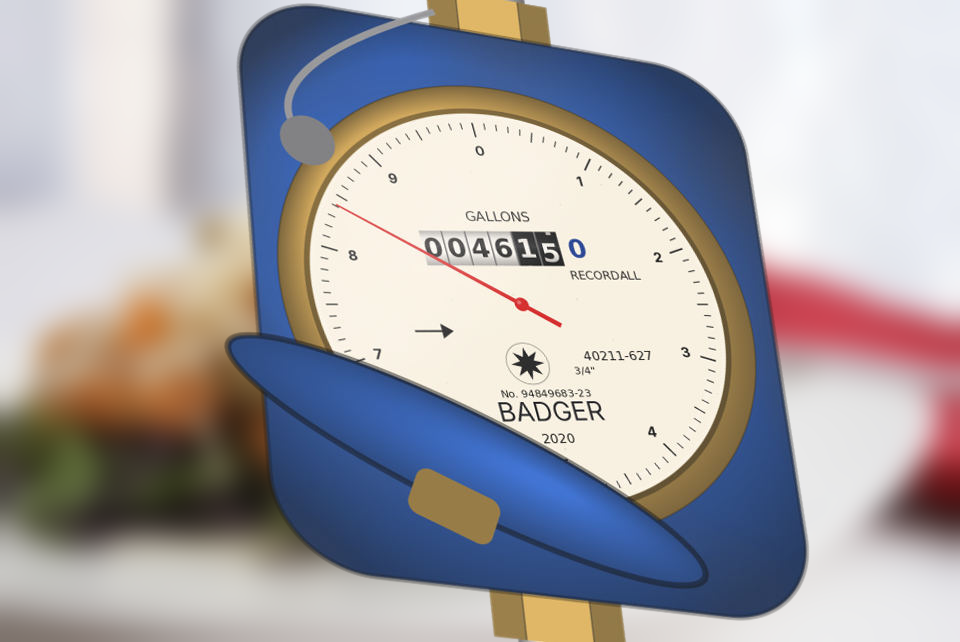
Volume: value=46148.4 unit=gal
